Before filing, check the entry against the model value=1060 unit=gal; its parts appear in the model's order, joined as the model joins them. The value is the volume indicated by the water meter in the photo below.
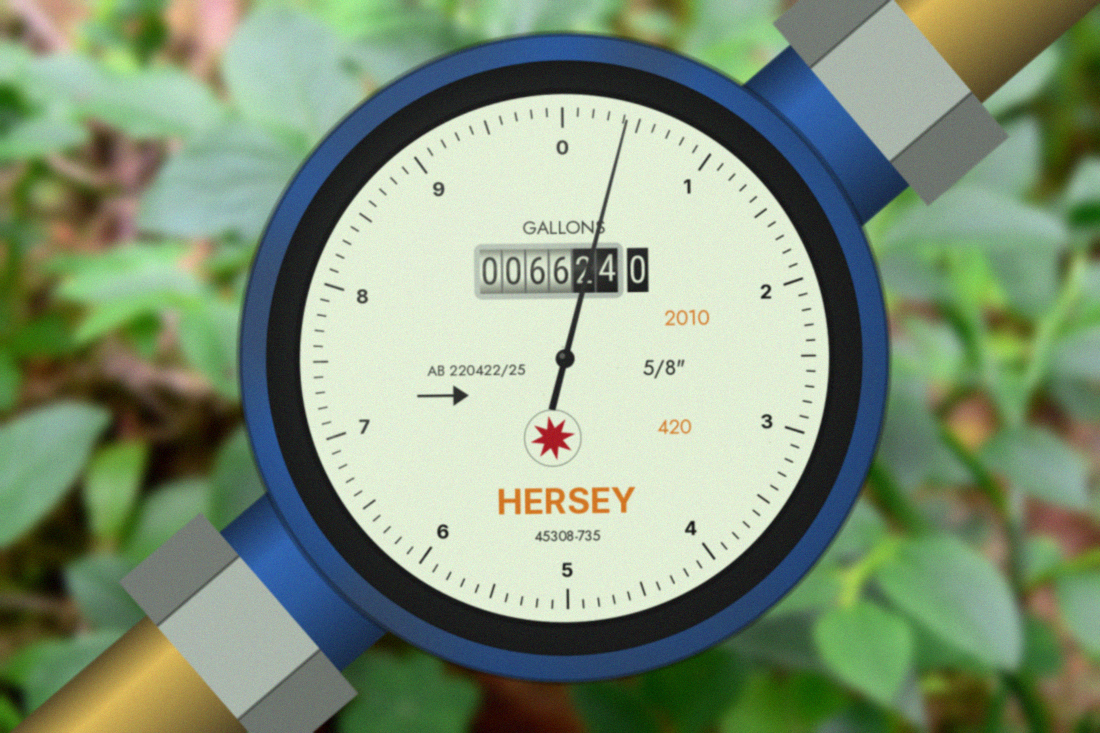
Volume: value=66240.4 unit=gal
